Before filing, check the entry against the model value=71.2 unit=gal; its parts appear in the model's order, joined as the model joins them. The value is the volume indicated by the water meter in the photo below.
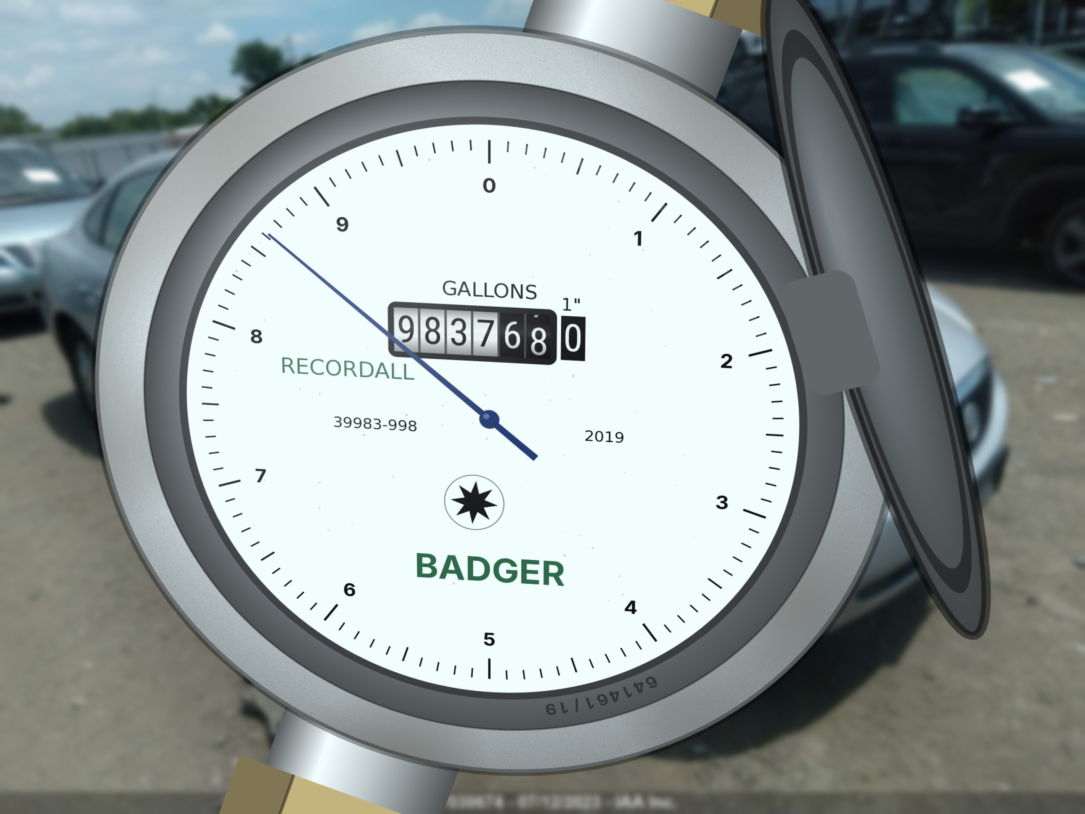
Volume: value=9837678.6 unit=gal
